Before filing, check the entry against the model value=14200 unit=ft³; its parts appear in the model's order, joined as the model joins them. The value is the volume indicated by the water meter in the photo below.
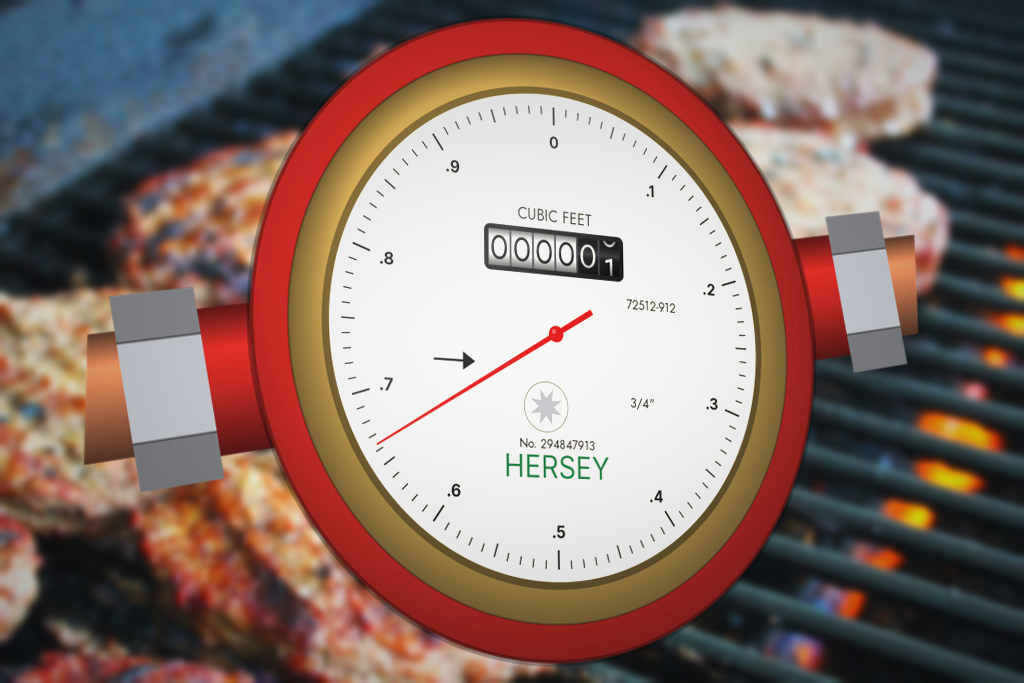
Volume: value=0.66 unit=ft³
